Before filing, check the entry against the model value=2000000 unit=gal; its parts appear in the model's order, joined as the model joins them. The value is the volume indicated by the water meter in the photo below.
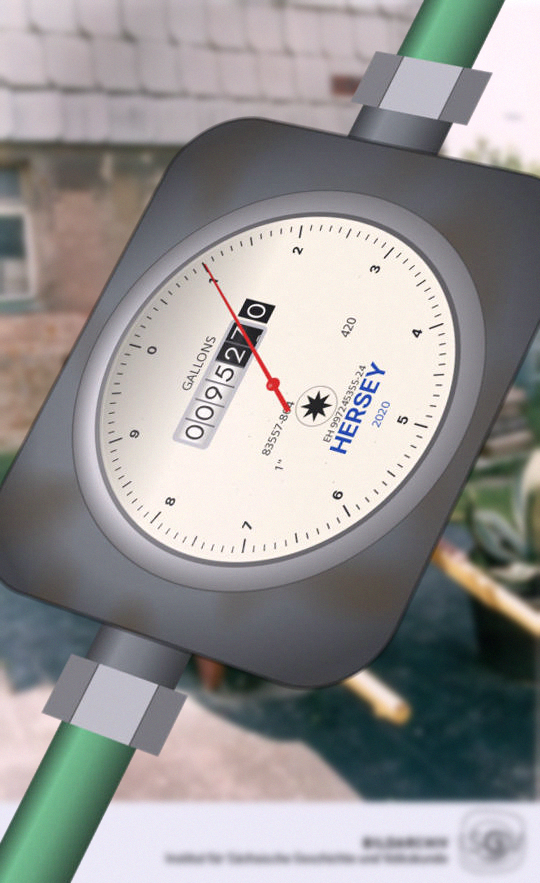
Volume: value=95271.0 unit=gal
